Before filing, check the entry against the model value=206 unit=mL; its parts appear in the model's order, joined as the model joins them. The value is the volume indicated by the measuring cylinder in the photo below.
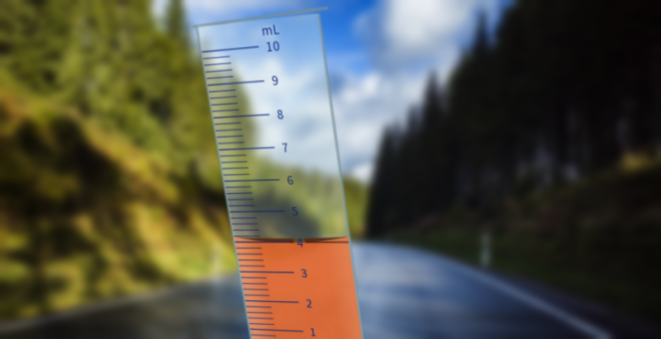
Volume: value=4 unit=mL
